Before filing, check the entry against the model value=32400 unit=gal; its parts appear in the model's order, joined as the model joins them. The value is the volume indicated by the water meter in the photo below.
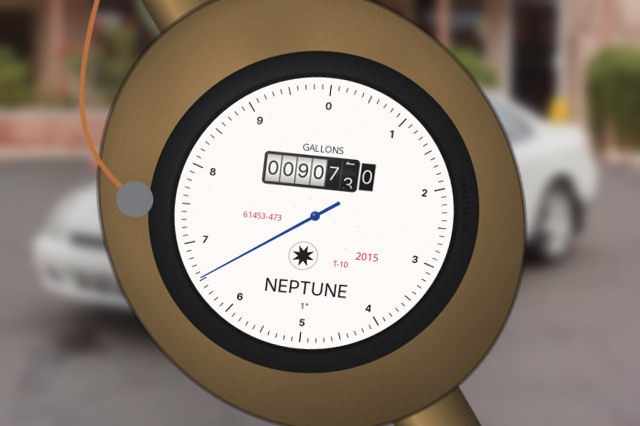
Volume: value=90726.5 unit=gal
